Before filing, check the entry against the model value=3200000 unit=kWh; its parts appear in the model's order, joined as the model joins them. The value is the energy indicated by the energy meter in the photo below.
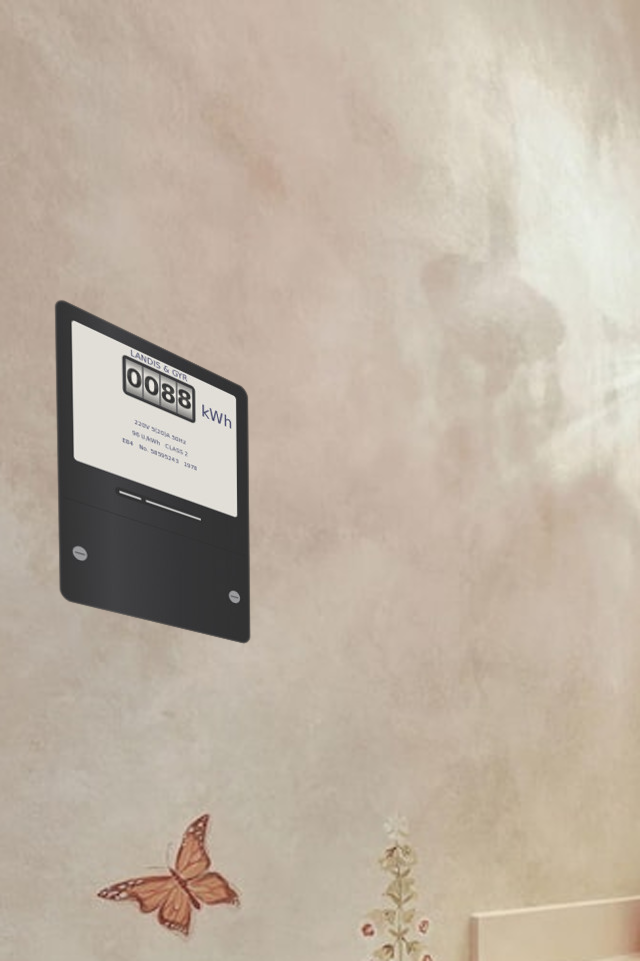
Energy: value=88 unit=kWh
